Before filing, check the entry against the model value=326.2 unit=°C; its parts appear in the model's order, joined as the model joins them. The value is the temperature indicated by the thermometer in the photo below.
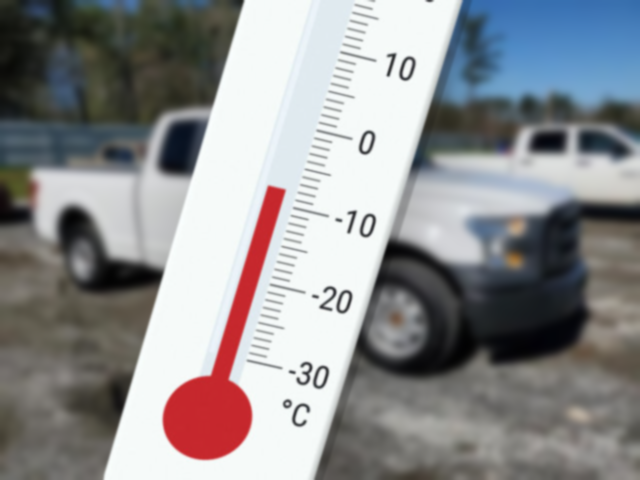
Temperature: value=-8 unit=°C
